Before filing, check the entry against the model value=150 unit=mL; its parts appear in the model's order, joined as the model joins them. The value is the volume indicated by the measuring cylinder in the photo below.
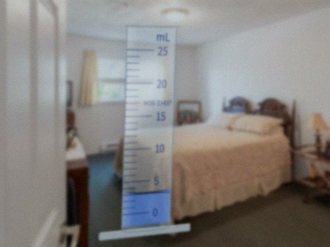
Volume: value=3 unit=mL
